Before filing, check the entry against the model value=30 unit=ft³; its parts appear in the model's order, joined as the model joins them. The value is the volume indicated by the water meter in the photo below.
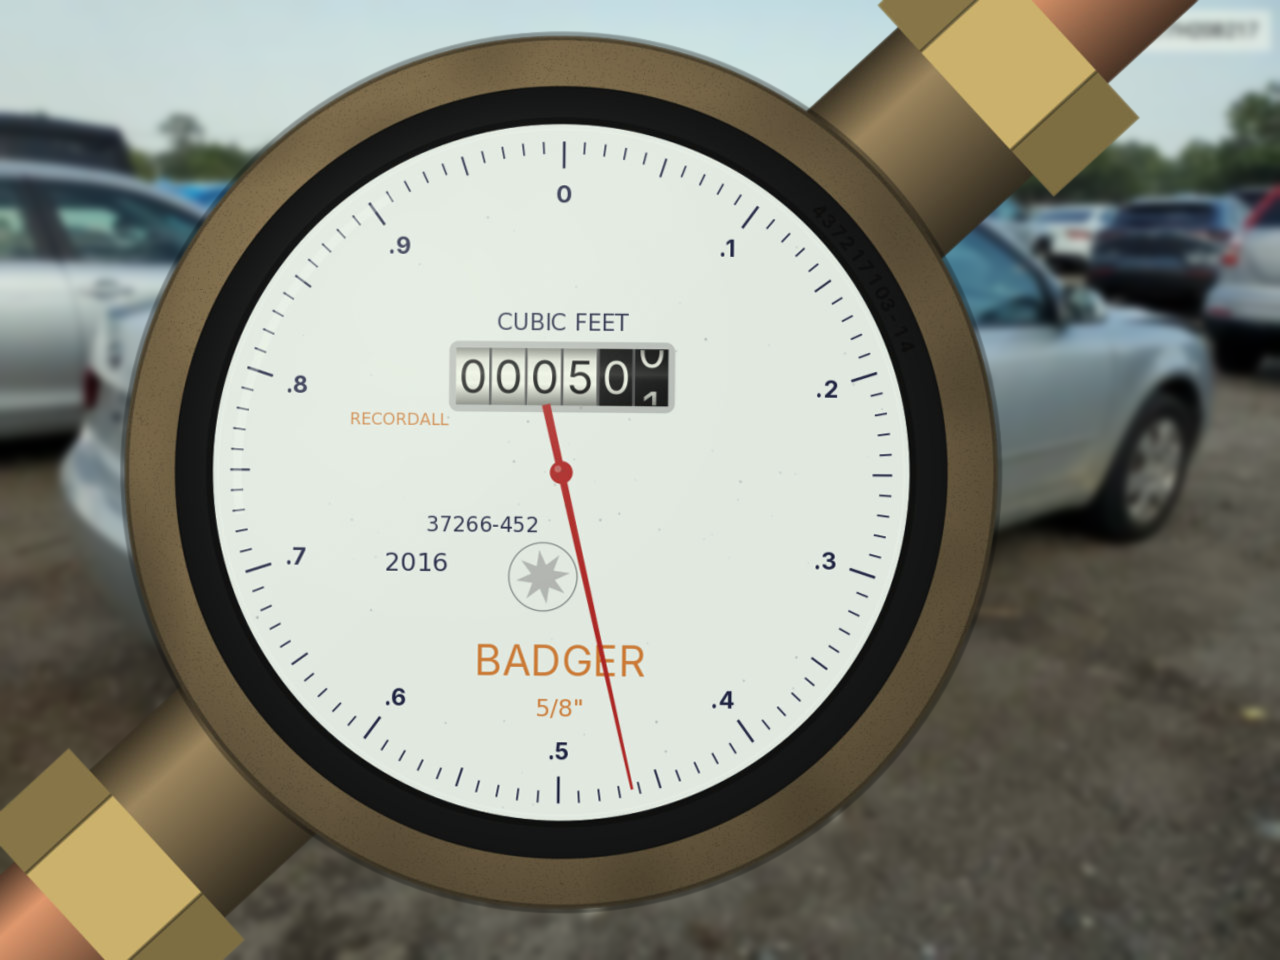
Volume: value=500.46 unit=ft³
